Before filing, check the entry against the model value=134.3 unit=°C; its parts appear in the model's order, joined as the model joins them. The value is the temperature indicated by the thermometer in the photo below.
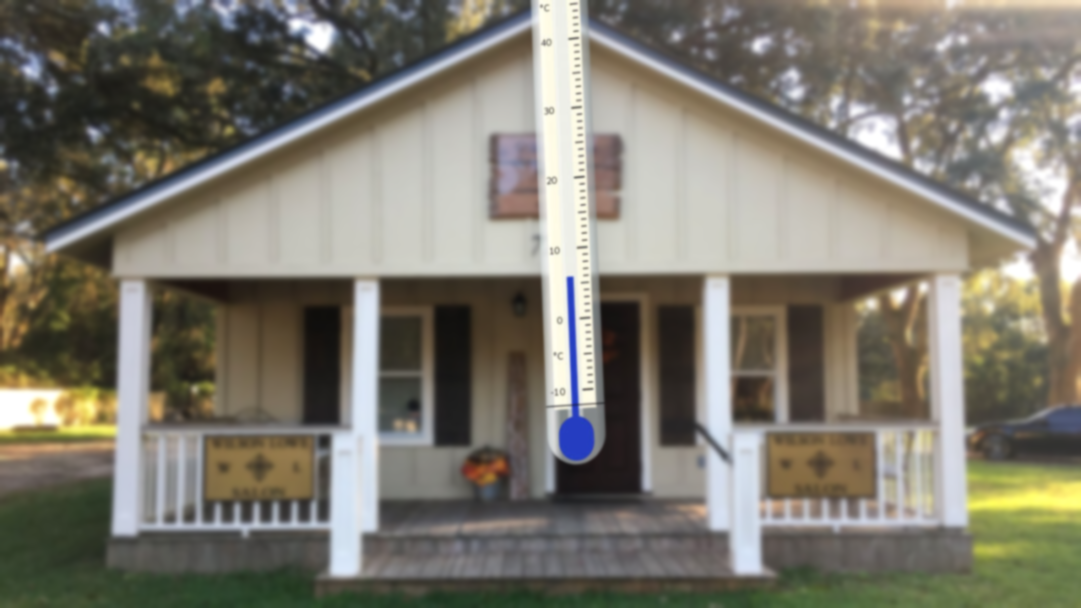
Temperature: value=6 unit=°C
